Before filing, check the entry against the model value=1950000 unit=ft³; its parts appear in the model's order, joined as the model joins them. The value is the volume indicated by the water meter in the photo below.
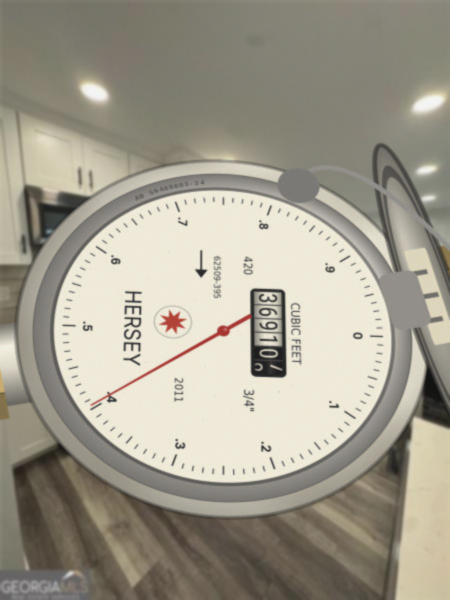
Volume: value=369107.40 unit=ft³
